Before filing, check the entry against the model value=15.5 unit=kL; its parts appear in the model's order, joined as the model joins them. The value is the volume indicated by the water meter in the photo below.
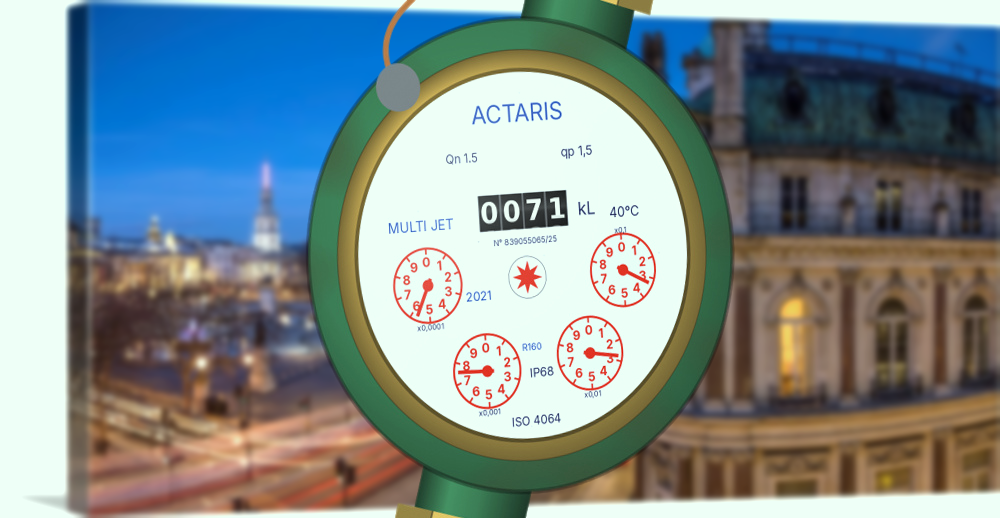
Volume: value=71.3275 unit=kL
